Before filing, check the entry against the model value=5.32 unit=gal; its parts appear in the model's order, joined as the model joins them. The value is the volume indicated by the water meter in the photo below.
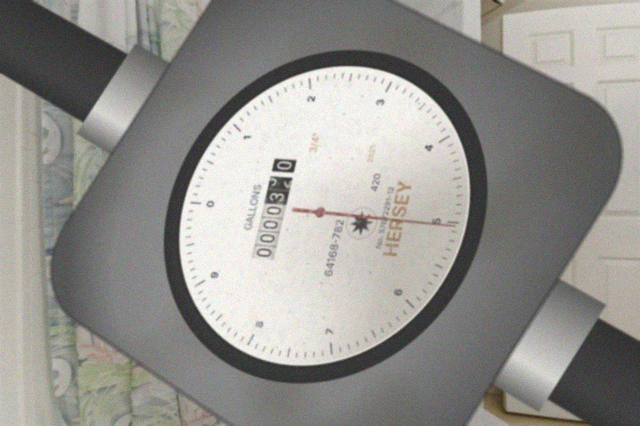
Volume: value=355.0 unit=gal
